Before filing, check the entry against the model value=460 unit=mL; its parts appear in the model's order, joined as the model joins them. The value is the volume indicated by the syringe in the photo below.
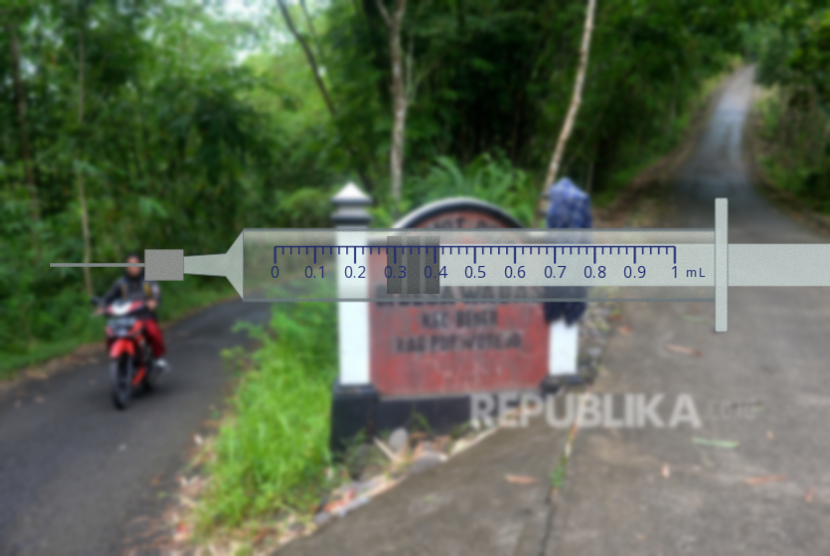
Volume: value=0.28 unit=mL
